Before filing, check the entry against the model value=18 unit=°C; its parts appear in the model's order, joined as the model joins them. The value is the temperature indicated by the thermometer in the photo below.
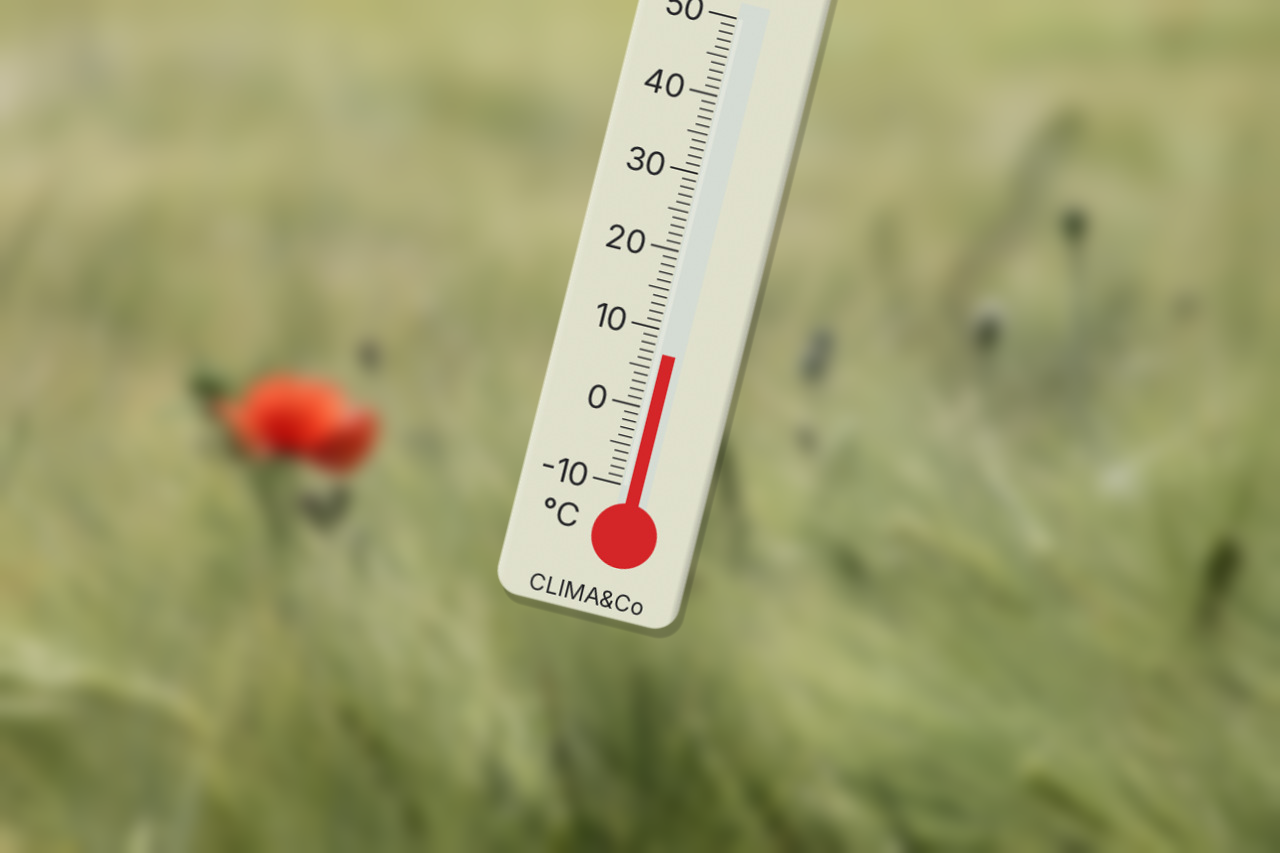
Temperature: value=7 unit=°C
